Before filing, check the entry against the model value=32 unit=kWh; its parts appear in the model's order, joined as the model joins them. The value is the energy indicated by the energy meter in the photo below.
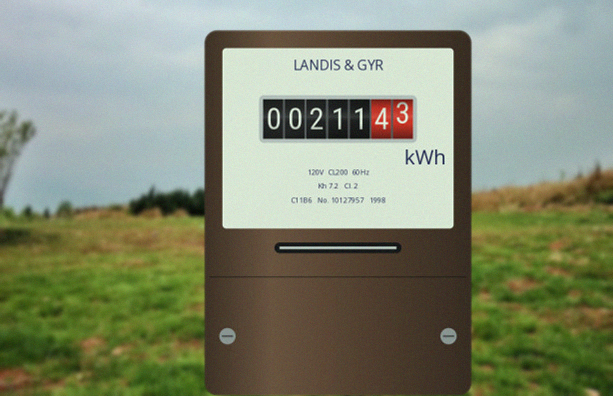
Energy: value=211.43 unit=kWh
